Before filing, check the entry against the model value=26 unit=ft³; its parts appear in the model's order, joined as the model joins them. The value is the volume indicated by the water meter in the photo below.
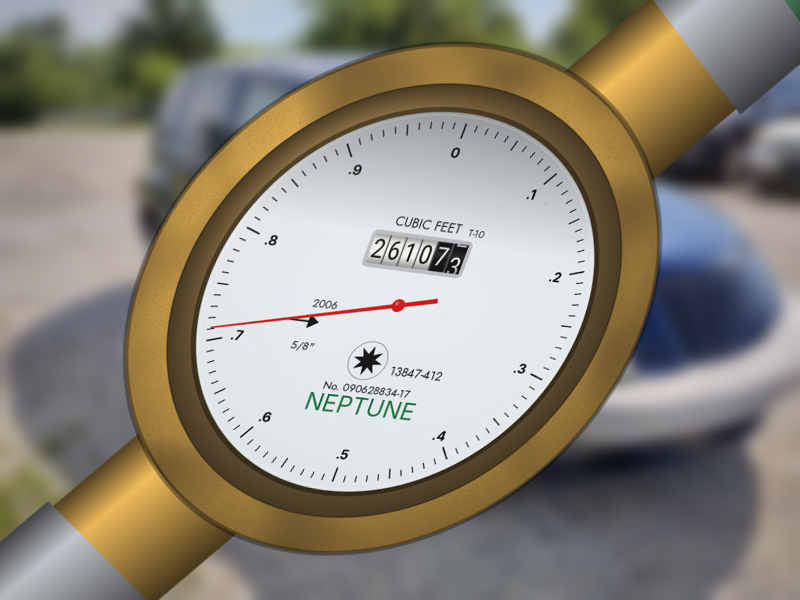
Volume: value=261072.71 unit=ft³
